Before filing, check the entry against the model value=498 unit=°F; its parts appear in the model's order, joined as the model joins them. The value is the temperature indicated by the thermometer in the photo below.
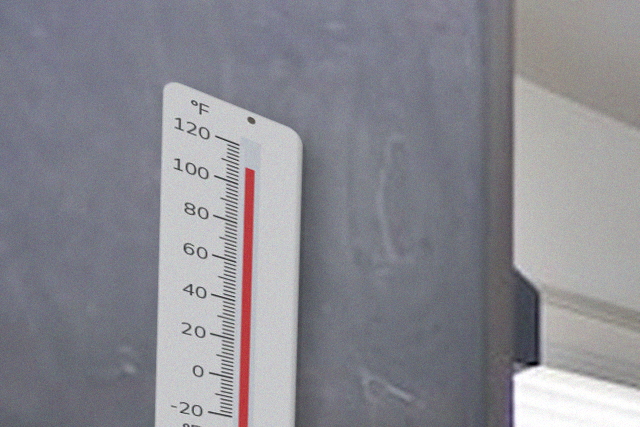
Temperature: value=110 unit=°F
